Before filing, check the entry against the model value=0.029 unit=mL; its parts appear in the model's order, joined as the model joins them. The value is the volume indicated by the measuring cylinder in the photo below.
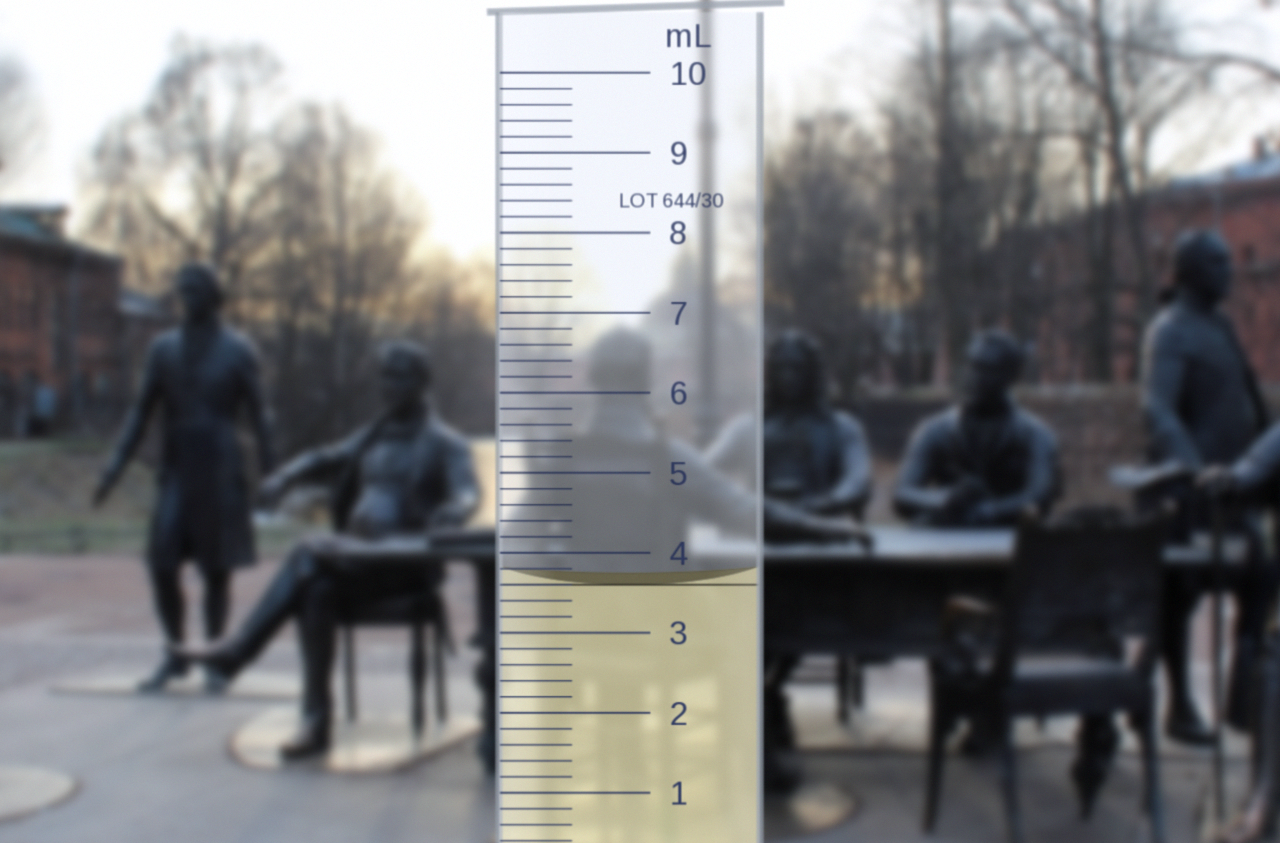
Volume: value=3.6 unit=mL
